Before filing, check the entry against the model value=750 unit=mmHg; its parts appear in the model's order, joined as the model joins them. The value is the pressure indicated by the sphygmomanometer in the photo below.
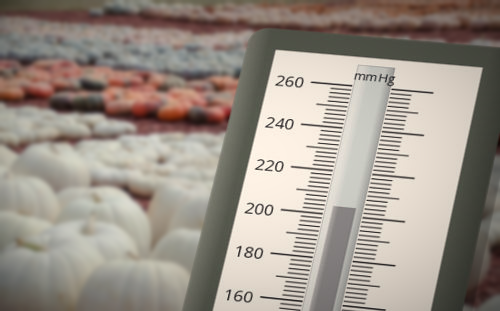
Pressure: value=204 unit=mmHg
